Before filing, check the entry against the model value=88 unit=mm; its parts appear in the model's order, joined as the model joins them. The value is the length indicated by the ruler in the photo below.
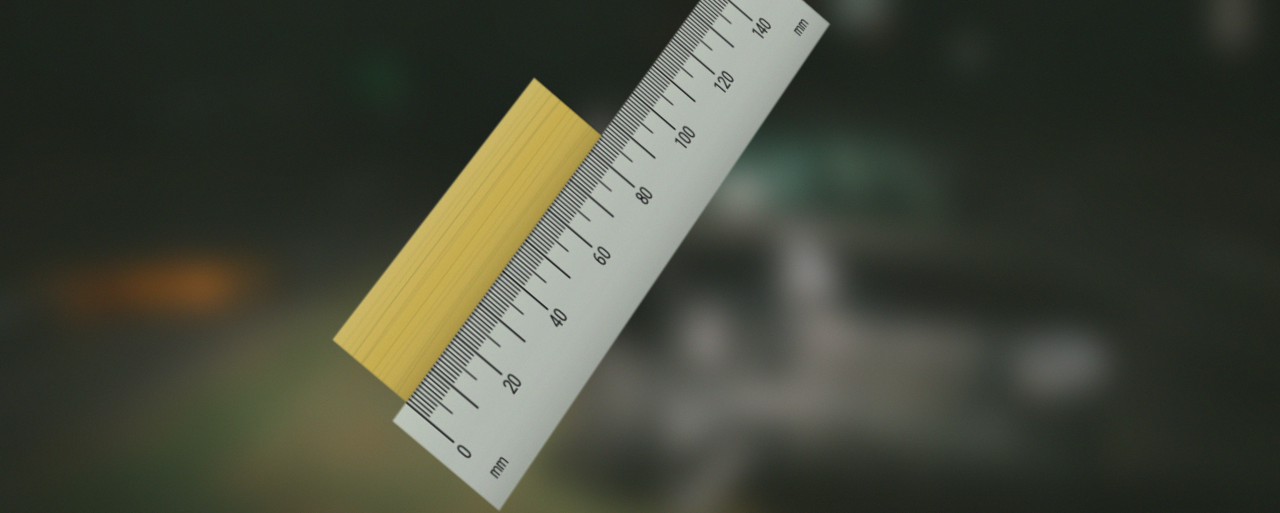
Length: value=85 unit=mm
